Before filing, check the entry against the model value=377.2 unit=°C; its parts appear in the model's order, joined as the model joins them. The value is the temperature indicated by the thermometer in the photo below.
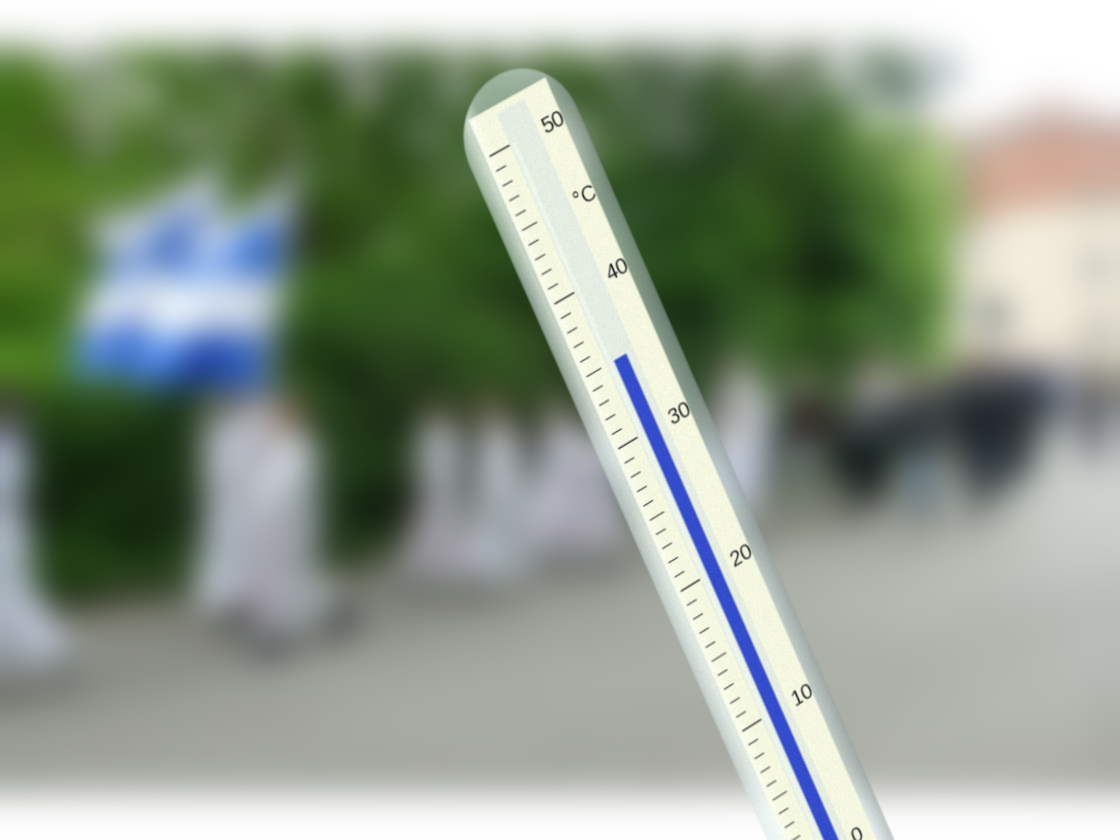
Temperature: value=35 unit=°C
